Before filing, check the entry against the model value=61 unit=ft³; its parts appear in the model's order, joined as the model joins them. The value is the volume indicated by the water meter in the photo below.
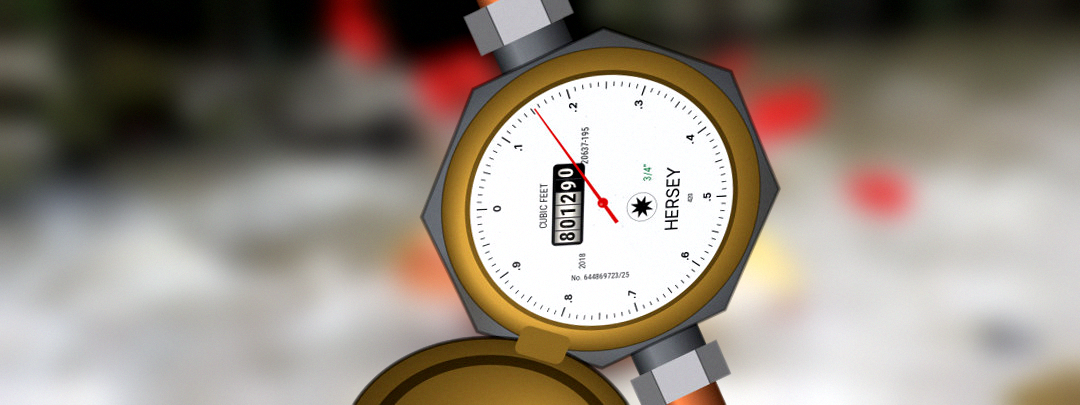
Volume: value=801290.15 unit=ft³
